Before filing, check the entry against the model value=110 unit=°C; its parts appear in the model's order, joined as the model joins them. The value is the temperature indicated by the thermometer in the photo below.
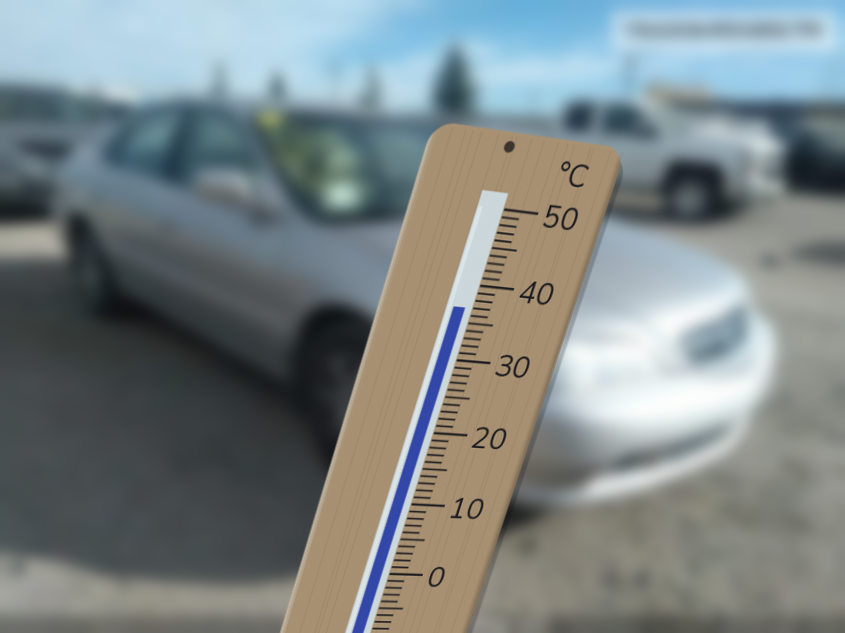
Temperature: value=37 unit=°C
